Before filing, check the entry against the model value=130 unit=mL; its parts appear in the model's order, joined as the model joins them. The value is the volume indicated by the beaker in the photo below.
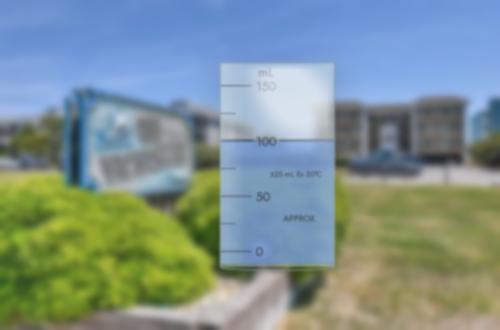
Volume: value=100 unit=mL
